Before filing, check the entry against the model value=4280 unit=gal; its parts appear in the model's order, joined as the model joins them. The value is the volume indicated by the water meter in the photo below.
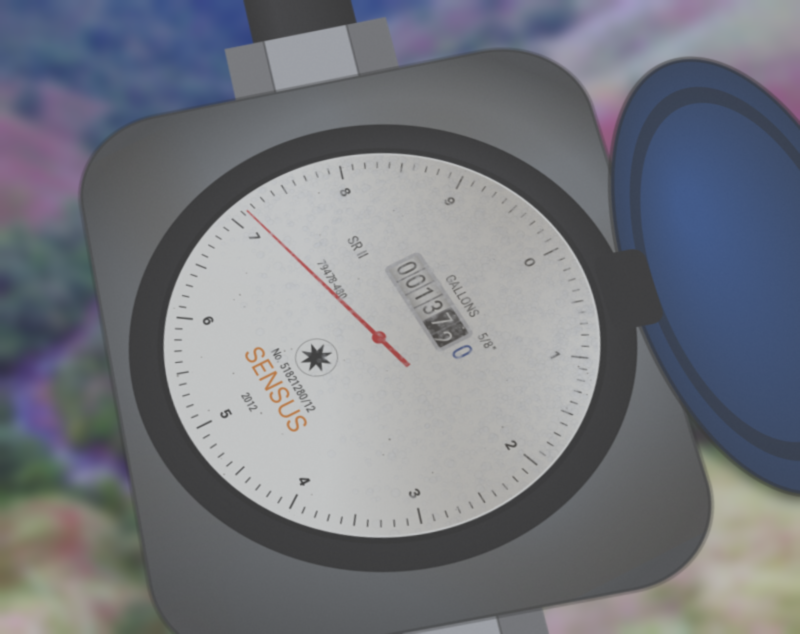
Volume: value=13717.1 unit=gal
